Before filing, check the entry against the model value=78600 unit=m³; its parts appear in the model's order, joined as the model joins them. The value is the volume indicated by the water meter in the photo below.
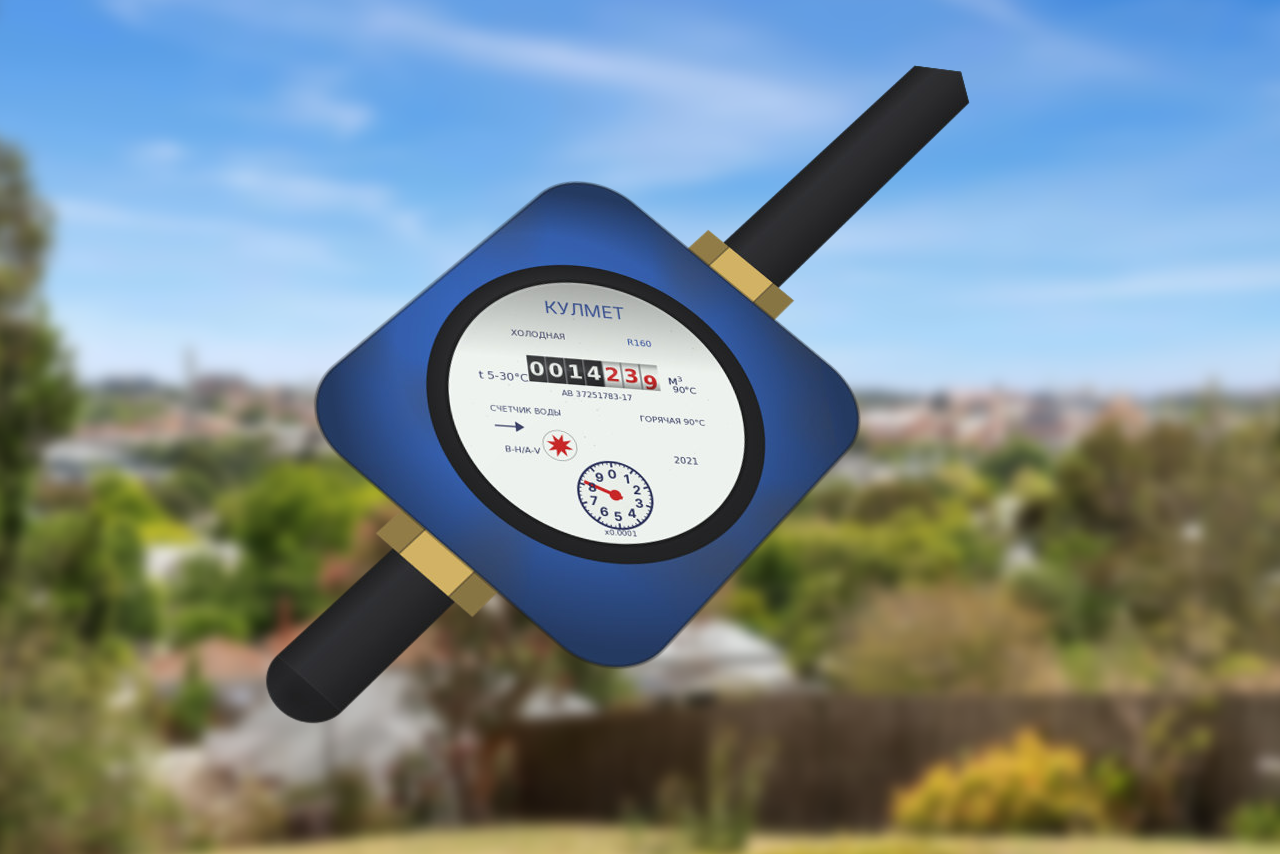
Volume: value=14.2388 unit=m³
